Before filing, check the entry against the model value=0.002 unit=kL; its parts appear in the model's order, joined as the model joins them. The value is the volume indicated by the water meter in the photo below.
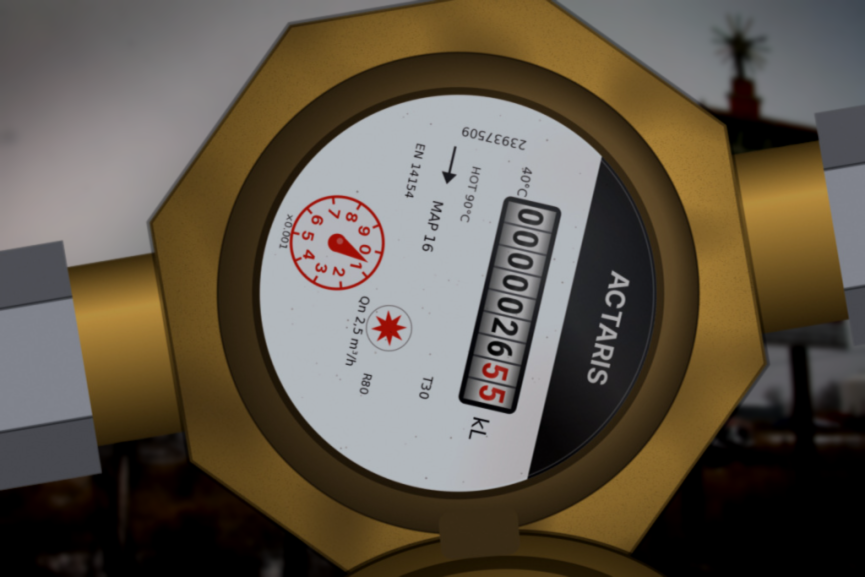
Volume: value=26.550 unit=kL
